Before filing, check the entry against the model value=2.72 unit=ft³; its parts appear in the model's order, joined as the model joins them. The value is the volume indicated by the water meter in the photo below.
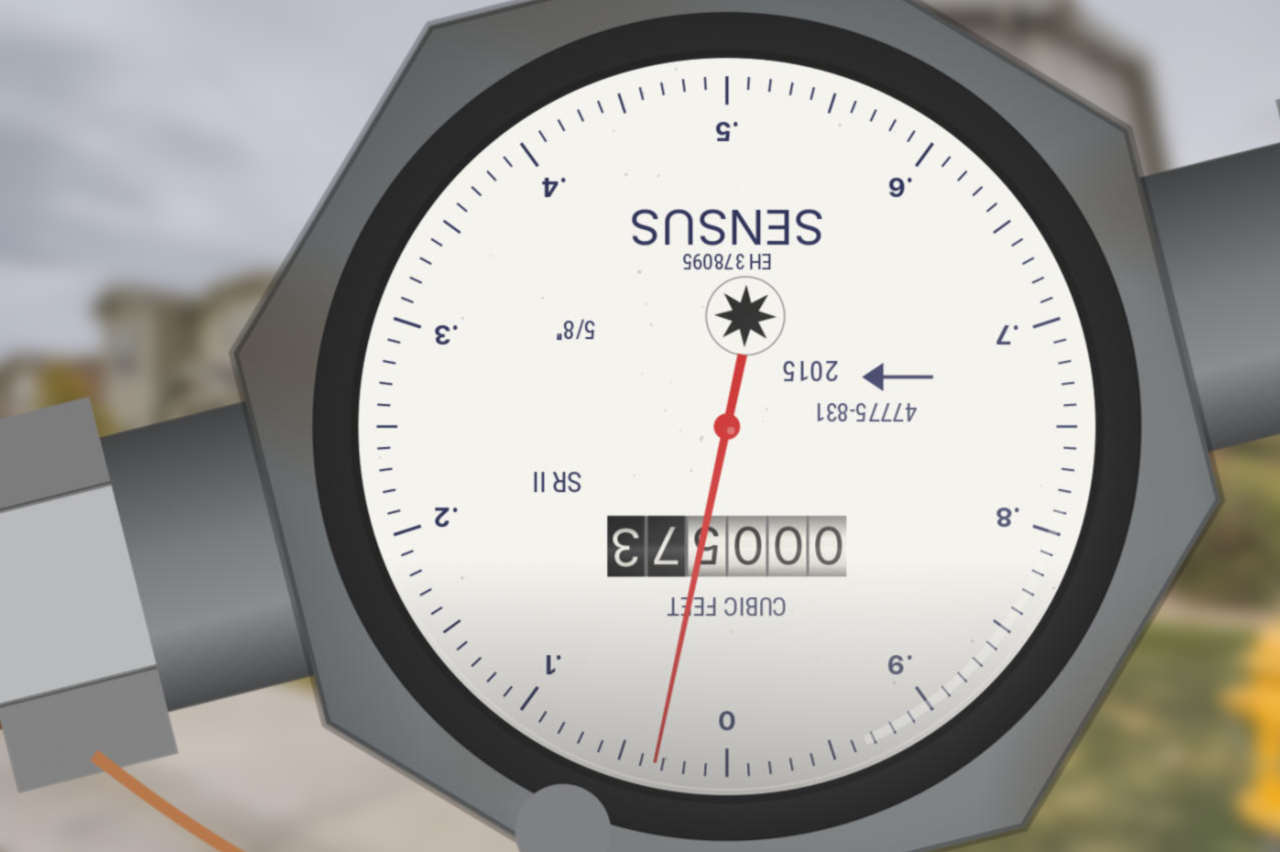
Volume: value=573.03 unit=ft³
